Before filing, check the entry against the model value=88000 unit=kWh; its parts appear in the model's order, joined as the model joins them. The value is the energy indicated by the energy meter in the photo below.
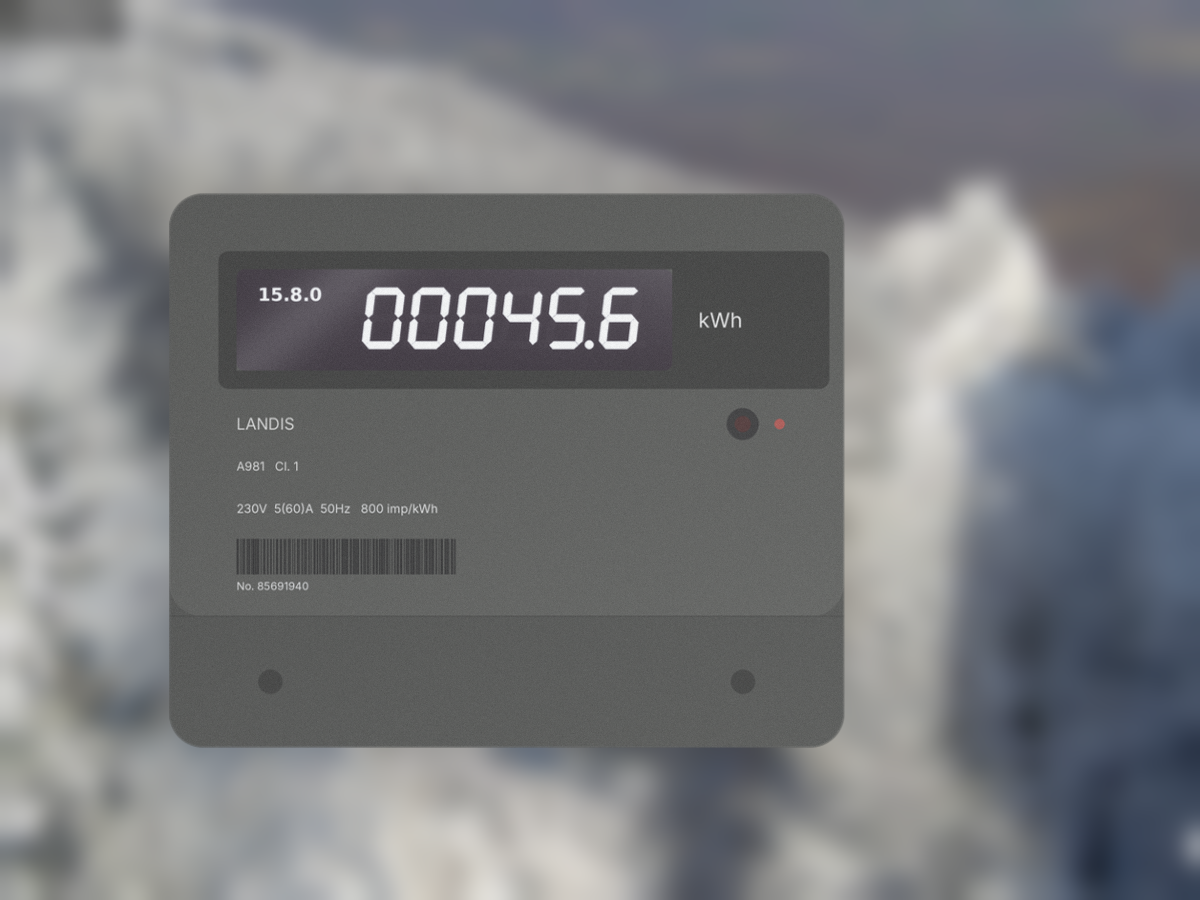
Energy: value=45.6 unit=kWh
